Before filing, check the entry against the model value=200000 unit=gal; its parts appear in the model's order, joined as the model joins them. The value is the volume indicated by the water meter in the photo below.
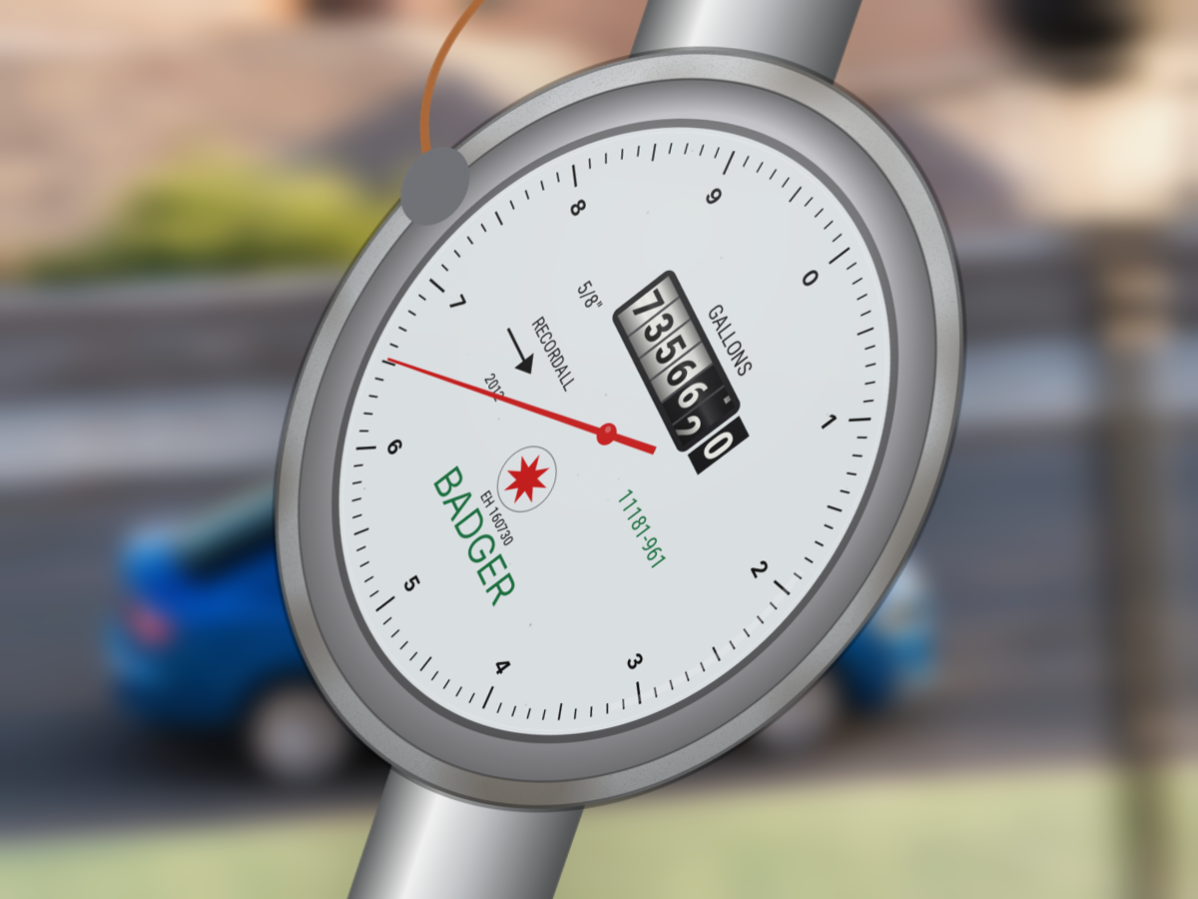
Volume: value=7356616.5 unit=gal
